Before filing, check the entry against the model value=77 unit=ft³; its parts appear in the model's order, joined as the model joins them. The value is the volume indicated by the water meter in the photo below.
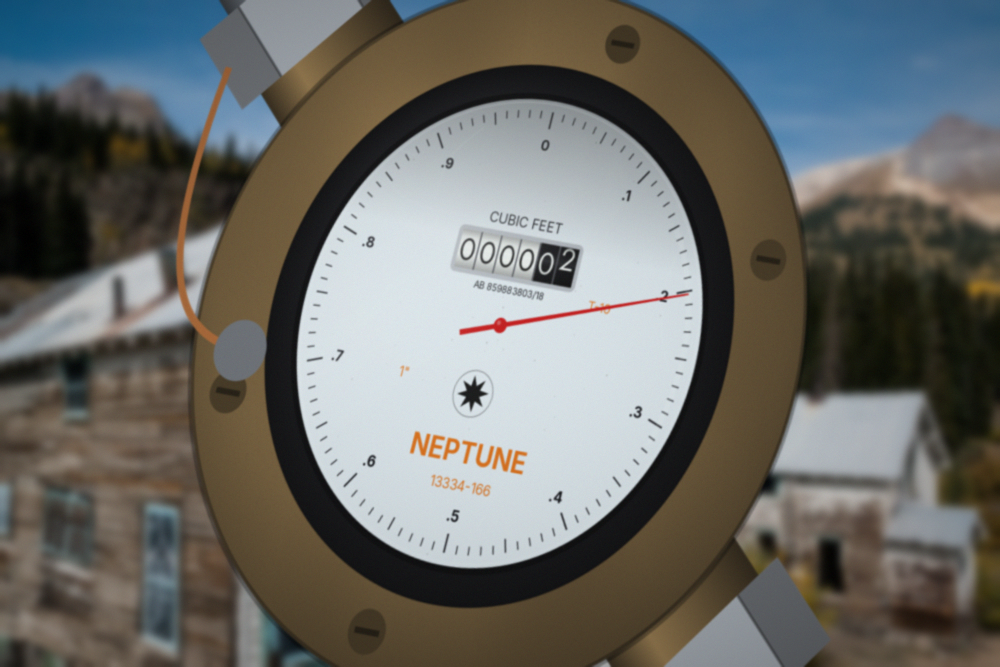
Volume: value=2.20 unit=ft³
